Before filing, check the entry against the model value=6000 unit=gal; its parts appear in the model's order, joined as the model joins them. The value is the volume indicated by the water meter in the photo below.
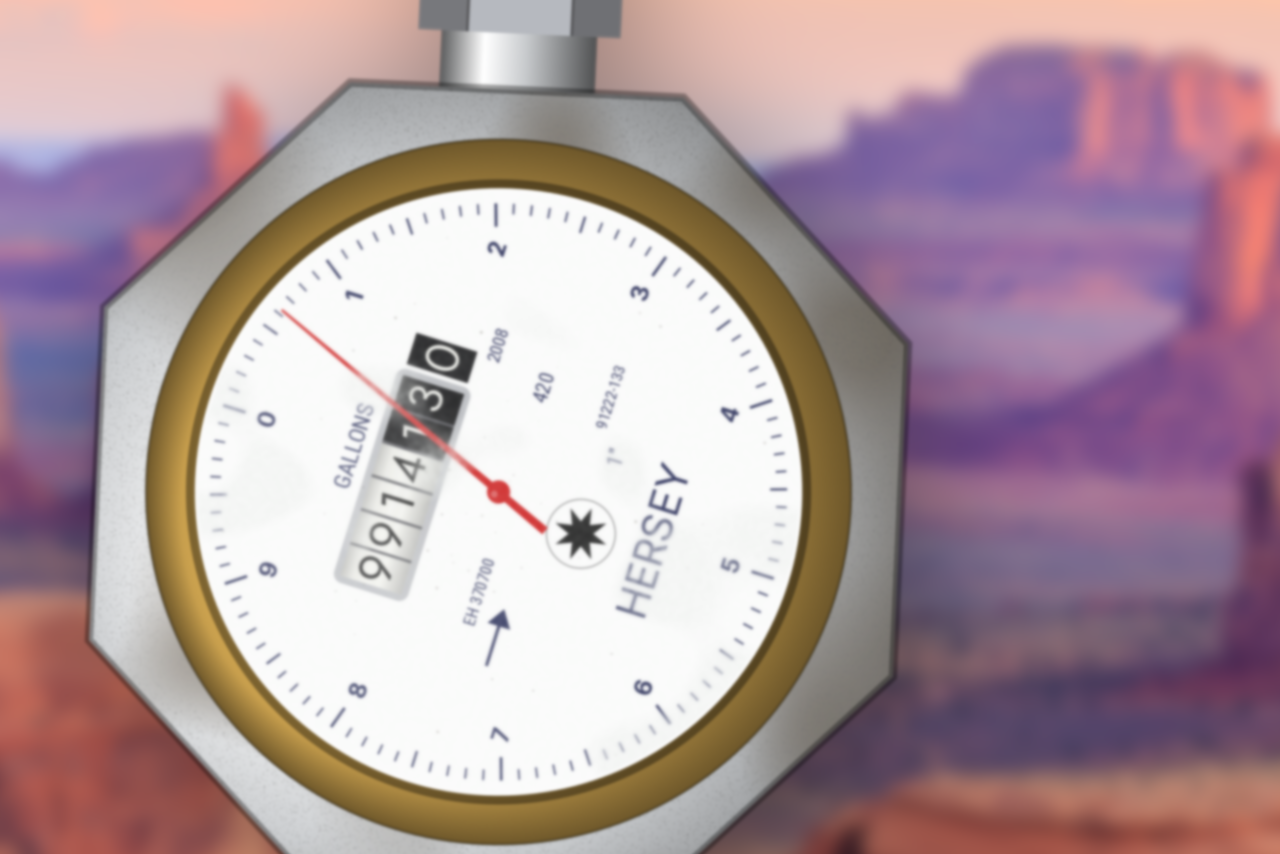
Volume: value=9914130.6 unit=gal
